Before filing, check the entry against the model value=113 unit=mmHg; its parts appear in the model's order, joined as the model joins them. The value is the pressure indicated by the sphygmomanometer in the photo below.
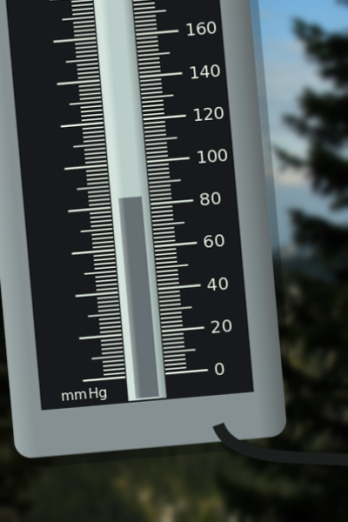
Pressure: value=84 unit=mmHg
